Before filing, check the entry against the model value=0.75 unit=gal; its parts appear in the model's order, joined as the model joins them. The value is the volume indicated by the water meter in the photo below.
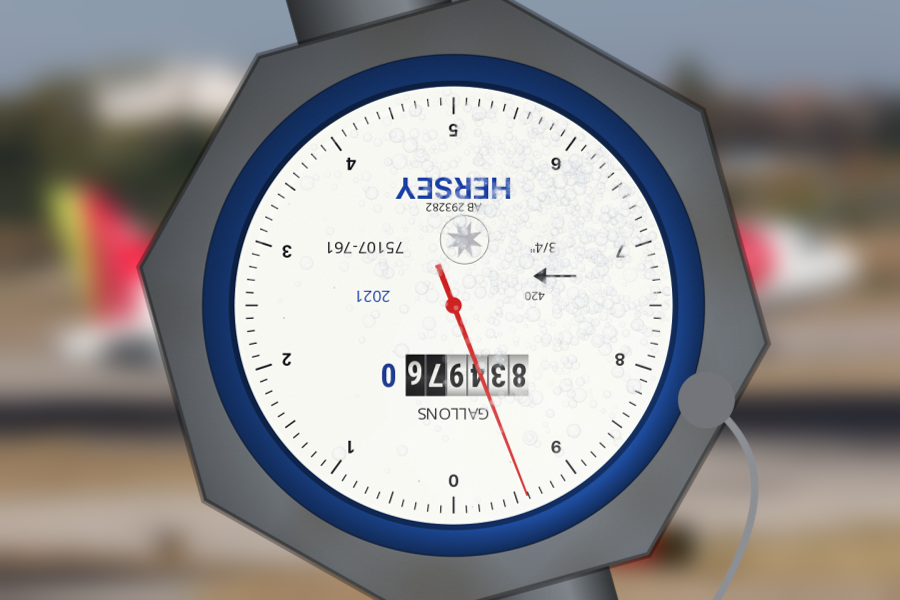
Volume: value=8349759.4 unit=gal
